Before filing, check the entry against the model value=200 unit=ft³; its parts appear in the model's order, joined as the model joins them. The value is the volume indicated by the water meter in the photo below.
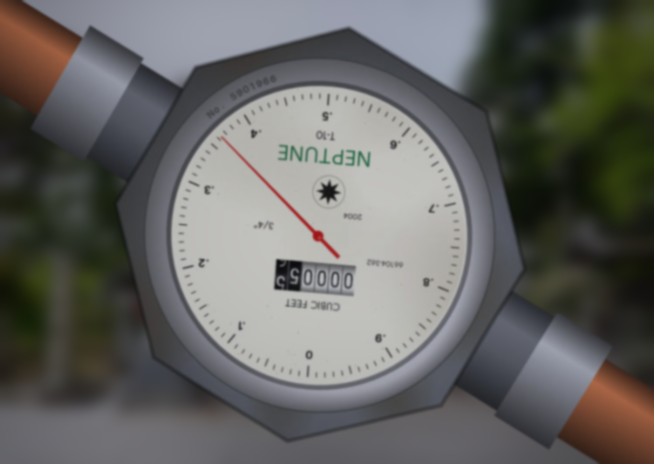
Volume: value=55.36 unit=ft³
